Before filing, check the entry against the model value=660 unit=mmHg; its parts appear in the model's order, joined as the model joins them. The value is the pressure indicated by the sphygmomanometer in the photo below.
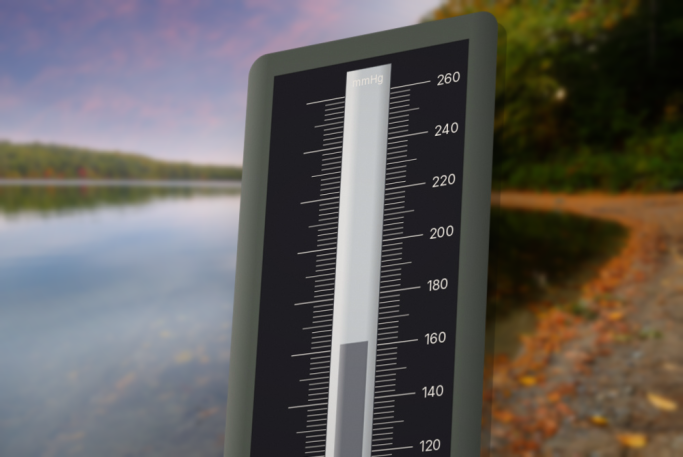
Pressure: value=162 unit=mmHg
